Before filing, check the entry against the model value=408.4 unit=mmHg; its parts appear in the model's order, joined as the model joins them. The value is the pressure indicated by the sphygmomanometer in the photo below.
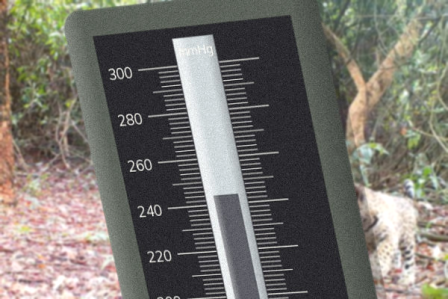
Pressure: value=244 unit=mmHg
